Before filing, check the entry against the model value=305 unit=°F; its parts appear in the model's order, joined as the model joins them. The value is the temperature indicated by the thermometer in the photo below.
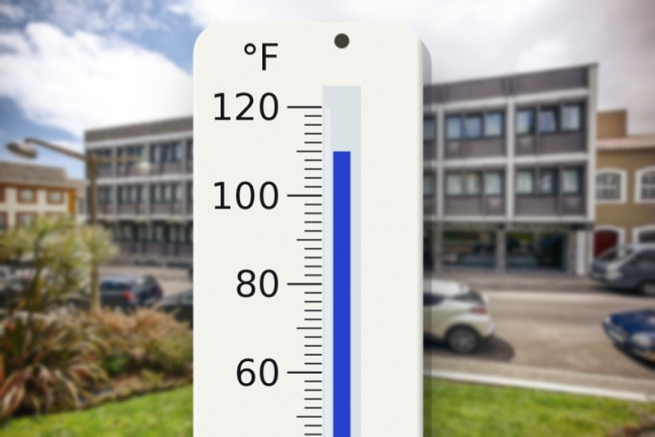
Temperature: value=110 unit=°F
